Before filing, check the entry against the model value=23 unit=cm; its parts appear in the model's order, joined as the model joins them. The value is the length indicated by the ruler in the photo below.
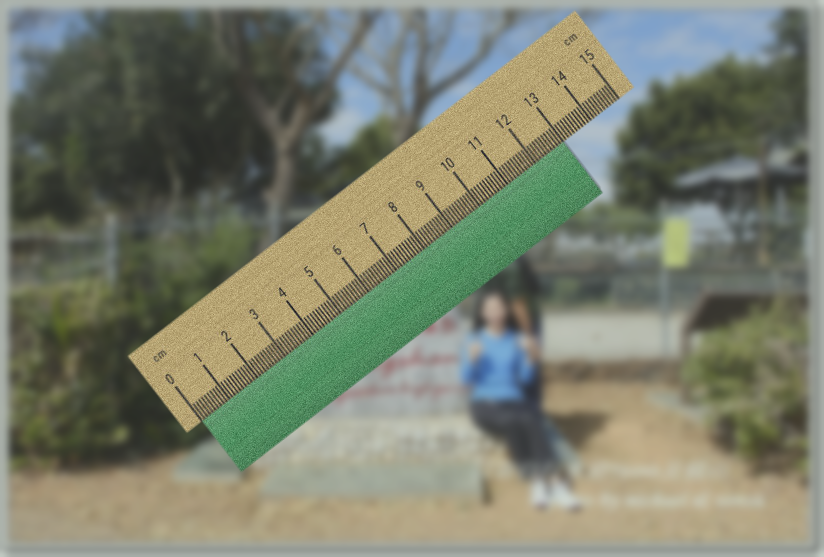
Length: value=13 unit=cm
